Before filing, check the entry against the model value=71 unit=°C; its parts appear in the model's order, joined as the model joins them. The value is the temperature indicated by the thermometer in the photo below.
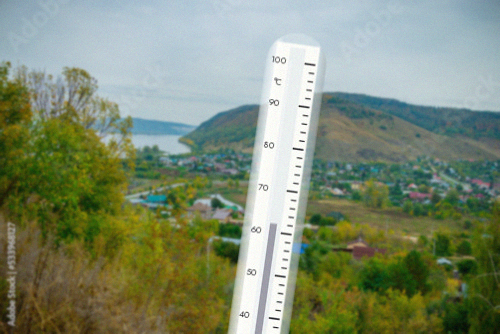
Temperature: value=62 unit=°C
